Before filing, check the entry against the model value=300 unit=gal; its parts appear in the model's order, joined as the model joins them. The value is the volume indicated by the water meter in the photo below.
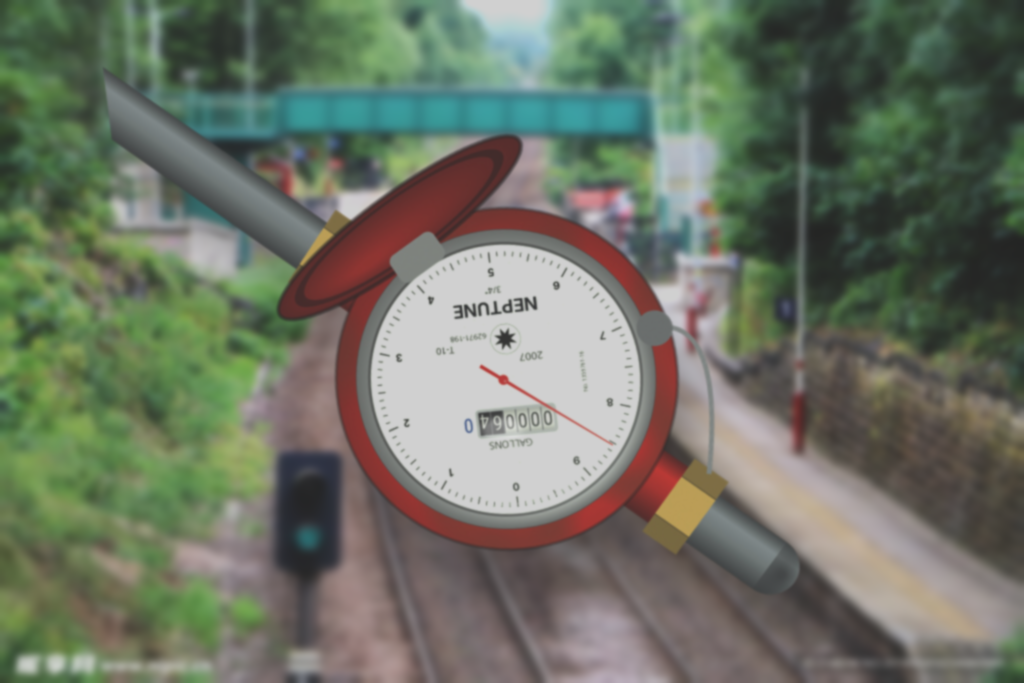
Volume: value=638.5 unit=gal
